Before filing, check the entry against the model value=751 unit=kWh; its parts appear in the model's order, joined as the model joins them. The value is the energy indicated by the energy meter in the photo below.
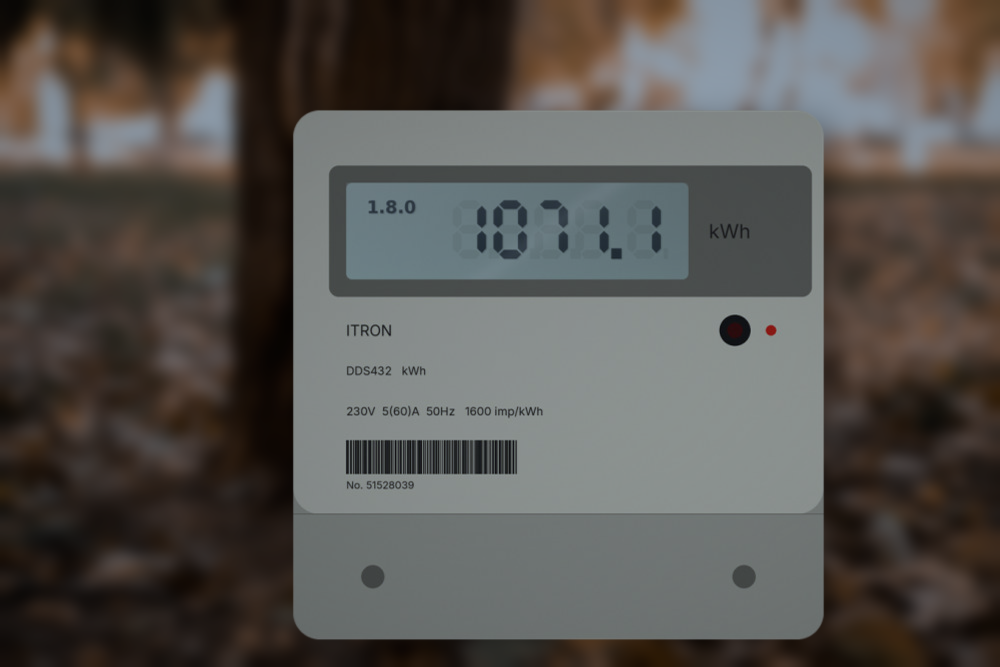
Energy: value=1071.1 unit=kWh
